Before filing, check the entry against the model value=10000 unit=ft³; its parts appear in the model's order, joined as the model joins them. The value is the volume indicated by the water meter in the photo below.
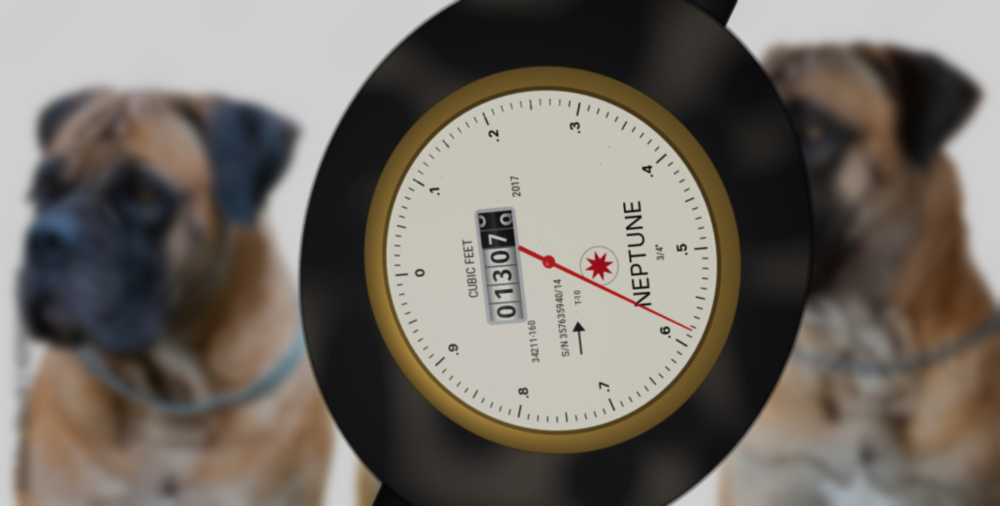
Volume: value=13078.58 unit=ft³
